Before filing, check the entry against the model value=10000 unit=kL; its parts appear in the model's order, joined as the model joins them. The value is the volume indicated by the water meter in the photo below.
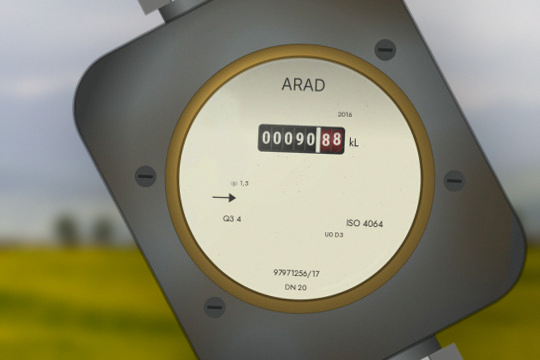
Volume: value=90.88 unit=kL
